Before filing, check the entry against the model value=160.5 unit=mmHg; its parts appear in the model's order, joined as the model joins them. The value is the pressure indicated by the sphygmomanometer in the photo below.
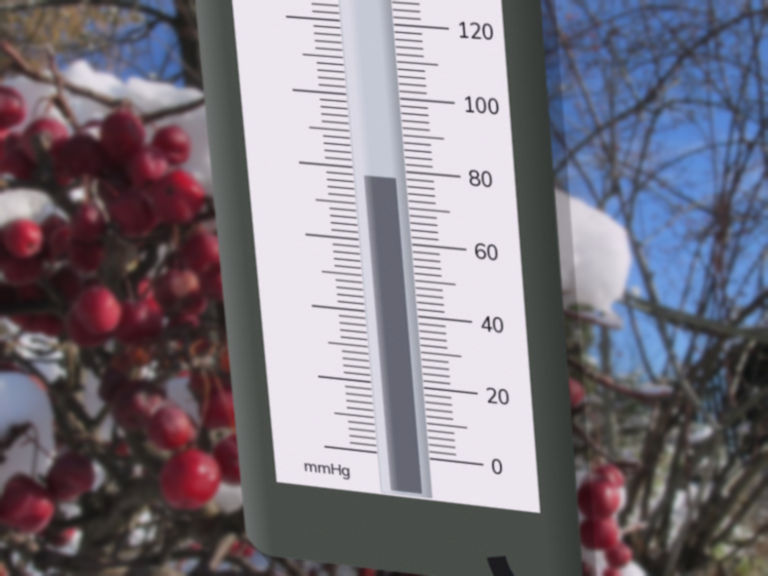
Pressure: value=78 unit=mmHg
